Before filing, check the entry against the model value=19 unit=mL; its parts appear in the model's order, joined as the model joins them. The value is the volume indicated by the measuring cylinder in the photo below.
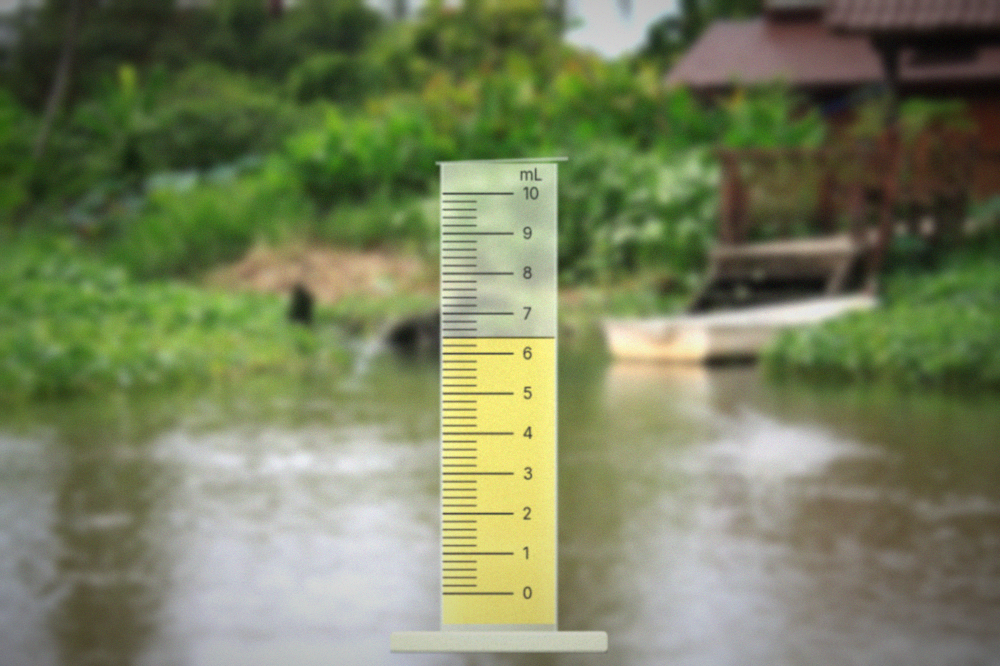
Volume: value=6.4 unit=mL
